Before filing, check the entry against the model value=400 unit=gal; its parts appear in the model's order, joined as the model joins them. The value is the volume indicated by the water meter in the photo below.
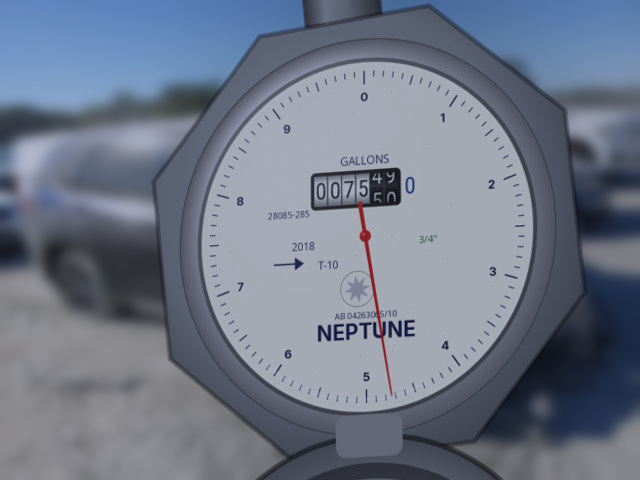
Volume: value=75494.7 unit=gal
